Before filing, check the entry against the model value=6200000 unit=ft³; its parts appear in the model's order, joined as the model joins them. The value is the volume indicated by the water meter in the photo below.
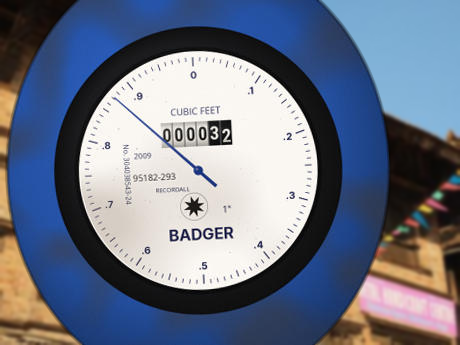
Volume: value=31.87 unit=ft³
